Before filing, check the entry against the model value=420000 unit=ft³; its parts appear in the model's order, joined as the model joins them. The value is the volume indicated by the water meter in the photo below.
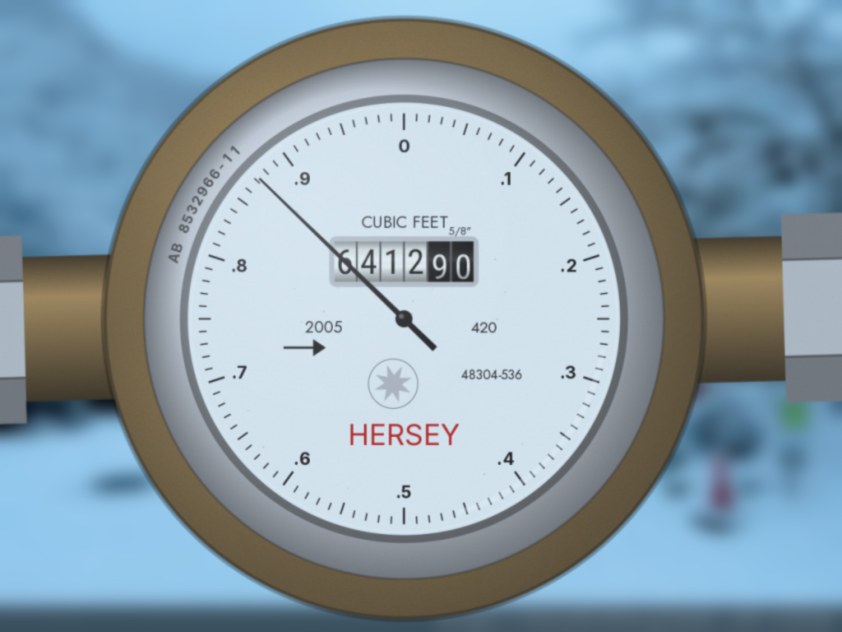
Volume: value=641289.87 unit=ft³
